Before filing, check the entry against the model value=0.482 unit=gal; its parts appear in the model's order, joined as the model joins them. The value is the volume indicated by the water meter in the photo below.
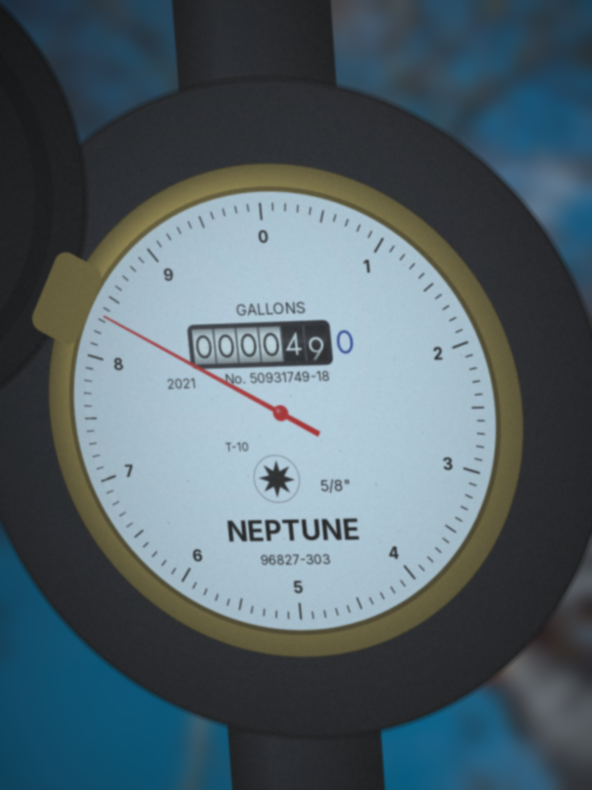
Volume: value=488.3 unit=gal
